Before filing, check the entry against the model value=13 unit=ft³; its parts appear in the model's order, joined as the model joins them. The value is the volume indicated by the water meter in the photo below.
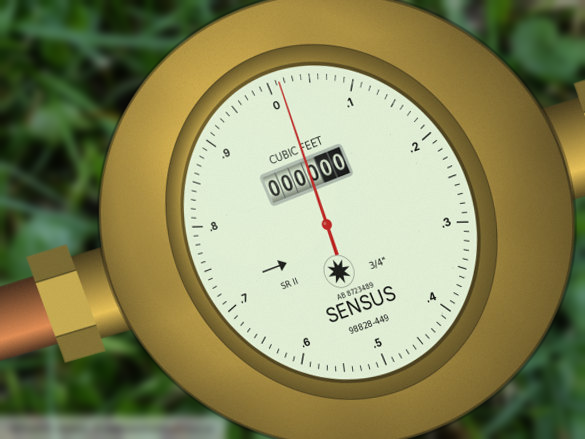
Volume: value=0.01 unit=ft³
